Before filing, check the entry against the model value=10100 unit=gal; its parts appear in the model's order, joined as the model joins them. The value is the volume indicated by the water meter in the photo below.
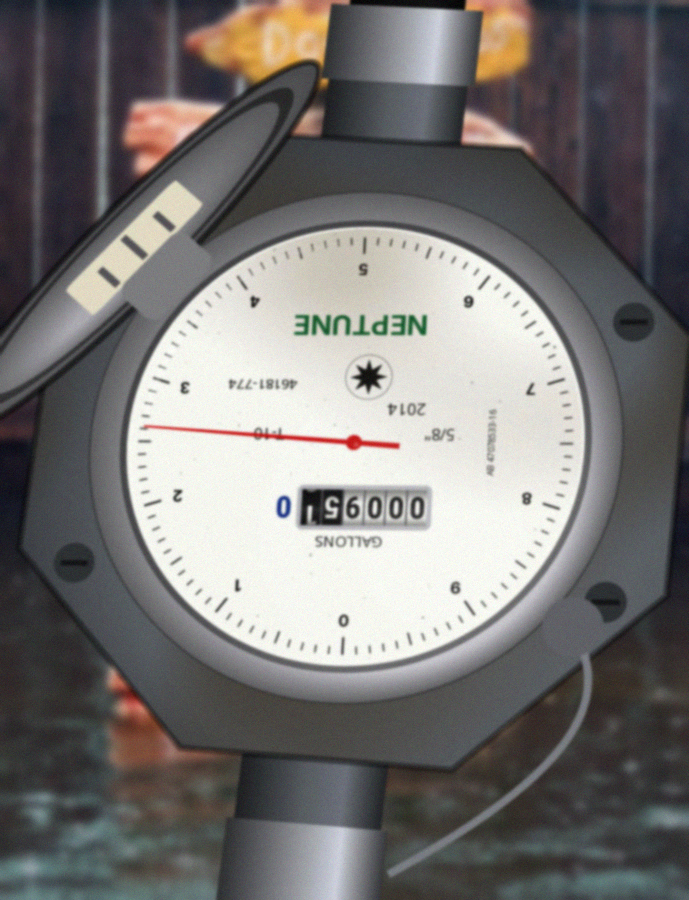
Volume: value=9512.6 unit=gal
